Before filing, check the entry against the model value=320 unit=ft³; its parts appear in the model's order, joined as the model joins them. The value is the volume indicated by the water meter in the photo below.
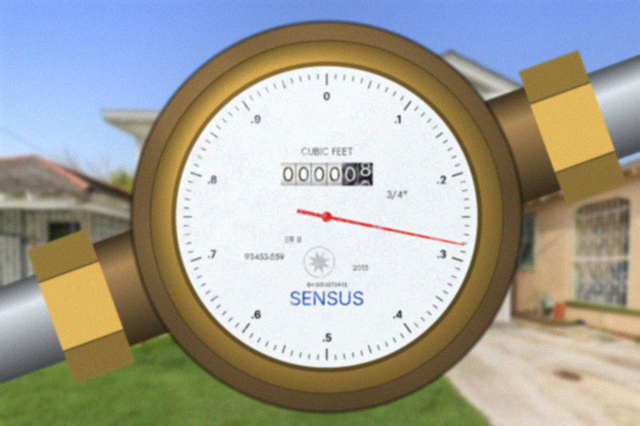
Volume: value=8.28 unit=ft³
